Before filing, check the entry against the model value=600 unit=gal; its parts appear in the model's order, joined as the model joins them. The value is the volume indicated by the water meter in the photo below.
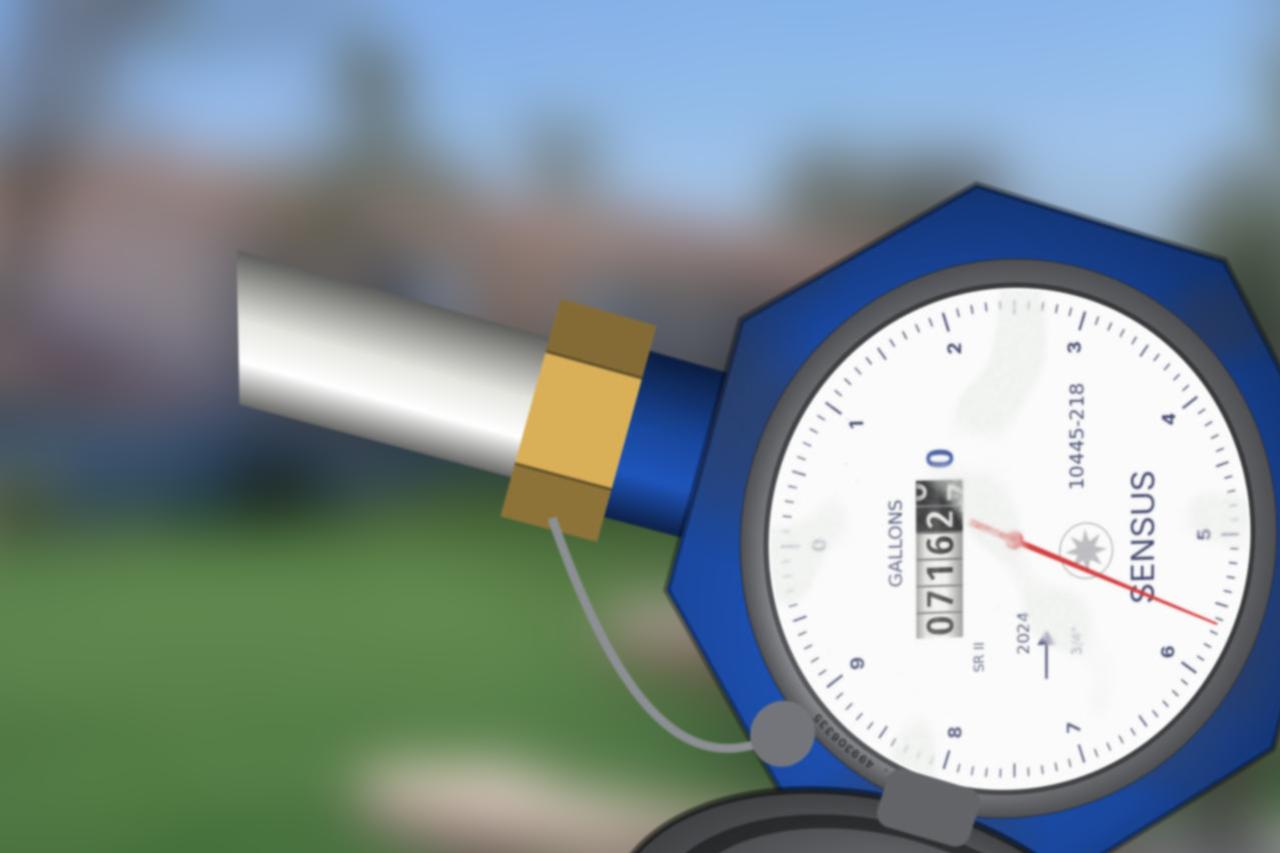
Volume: value=716265.6 unit=gal
